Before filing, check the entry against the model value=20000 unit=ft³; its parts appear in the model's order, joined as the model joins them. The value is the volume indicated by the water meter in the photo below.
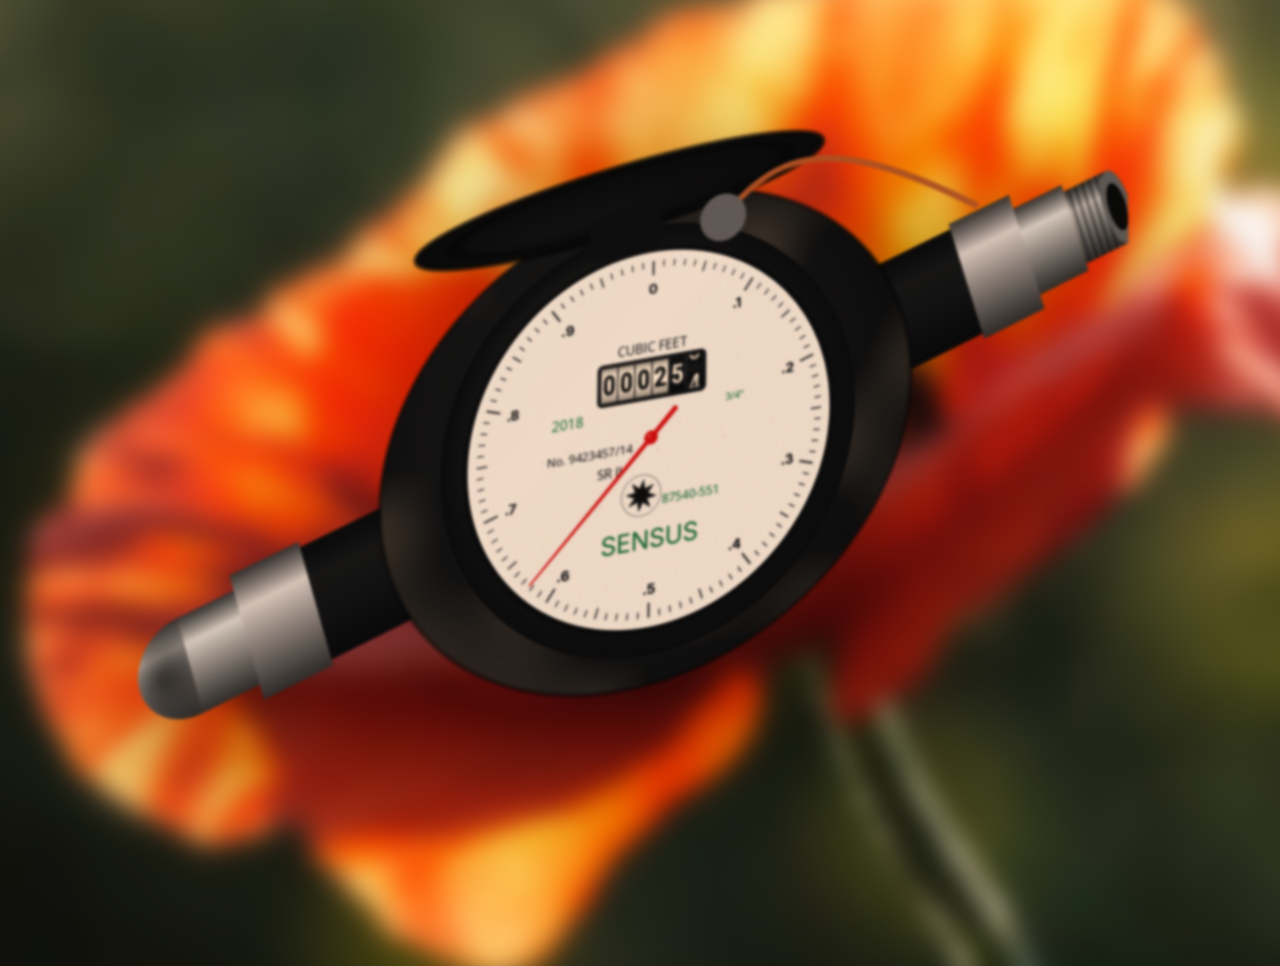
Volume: value=253.62 unit=ft³
